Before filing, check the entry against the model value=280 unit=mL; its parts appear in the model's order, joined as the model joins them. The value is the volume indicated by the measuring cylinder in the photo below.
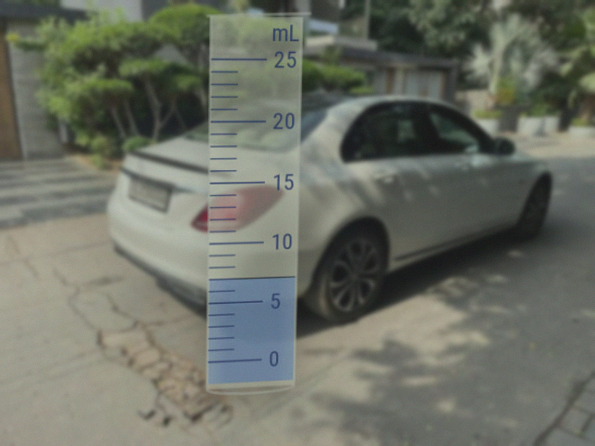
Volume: value=7 unit=mL
